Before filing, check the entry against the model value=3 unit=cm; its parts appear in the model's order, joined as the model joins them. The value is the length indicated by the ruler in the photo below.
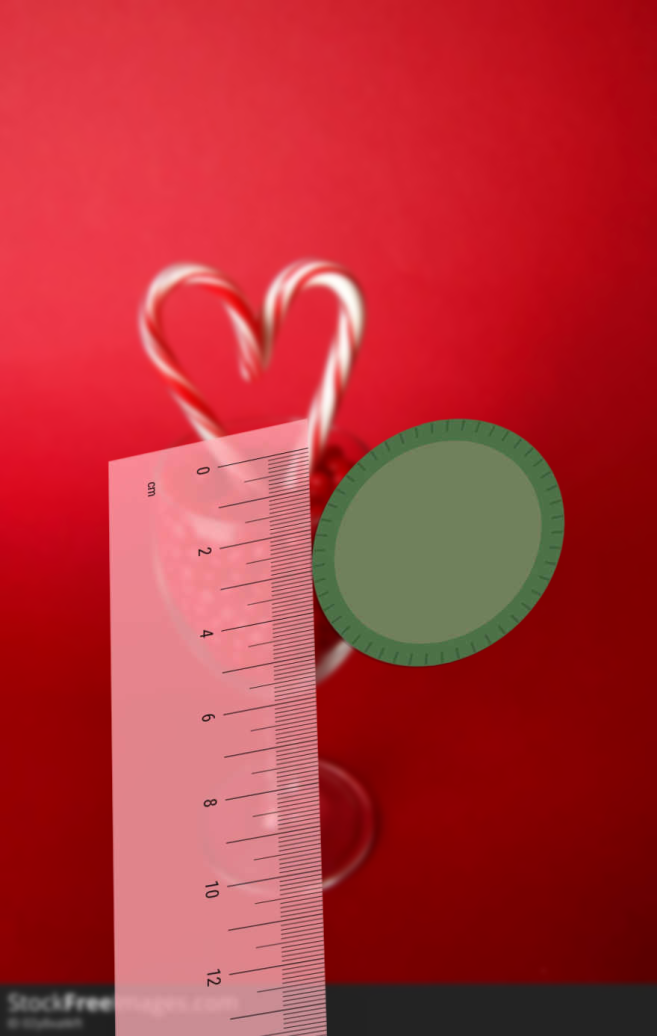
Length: value=5.8 unit=cm
